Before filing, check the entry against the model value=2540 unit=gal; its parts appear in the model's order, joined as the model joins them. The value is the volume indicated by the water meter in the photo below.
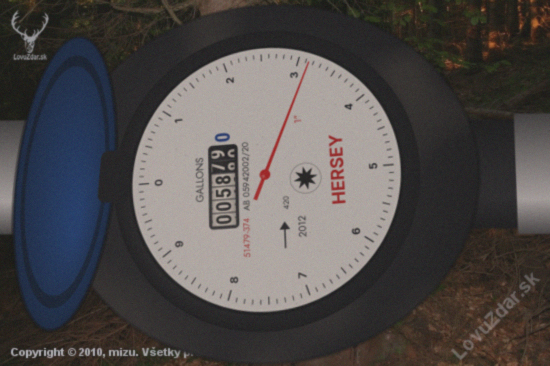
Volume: value=58793.1 unit=gal
